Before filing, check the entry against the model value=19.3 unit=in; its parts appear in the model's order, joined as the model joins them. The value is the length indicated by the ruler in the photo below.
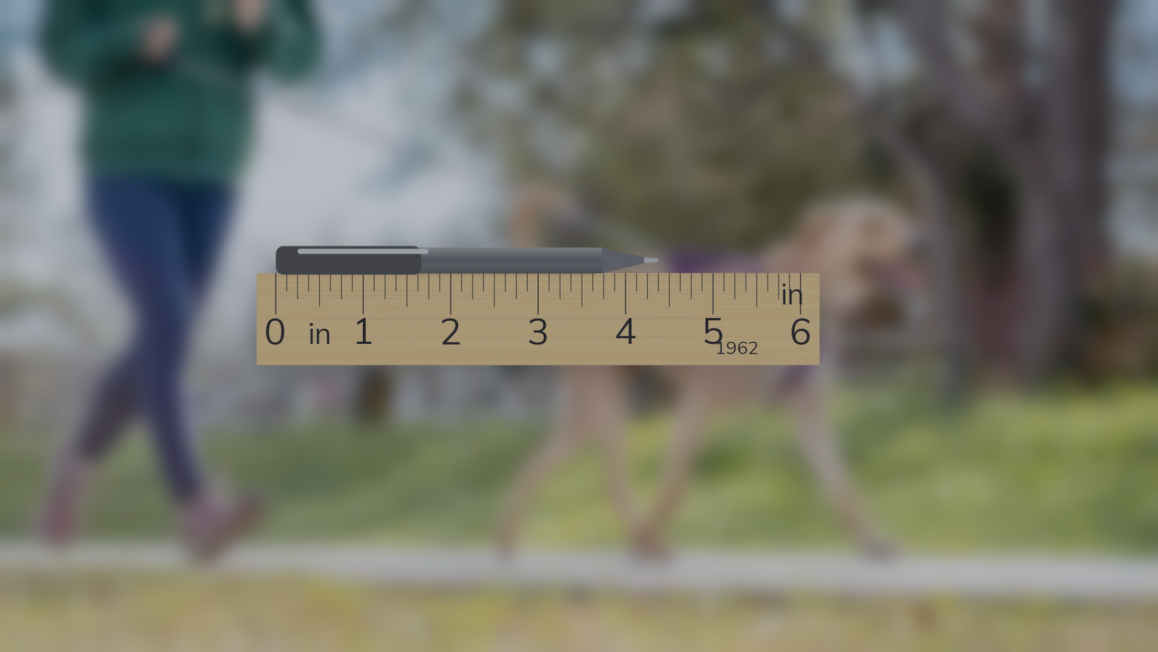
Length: value=4.375 unit=in
